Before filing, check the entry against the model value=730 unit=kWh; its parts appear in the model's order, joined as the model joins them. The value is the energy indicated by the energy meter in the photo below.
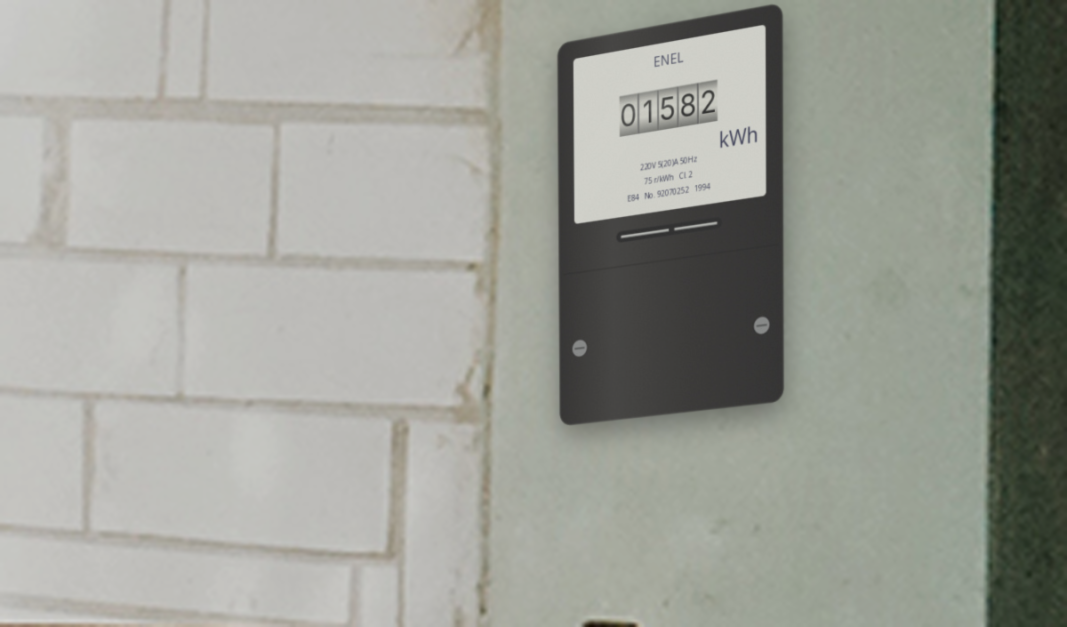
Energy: value=1582 unit=kWh
